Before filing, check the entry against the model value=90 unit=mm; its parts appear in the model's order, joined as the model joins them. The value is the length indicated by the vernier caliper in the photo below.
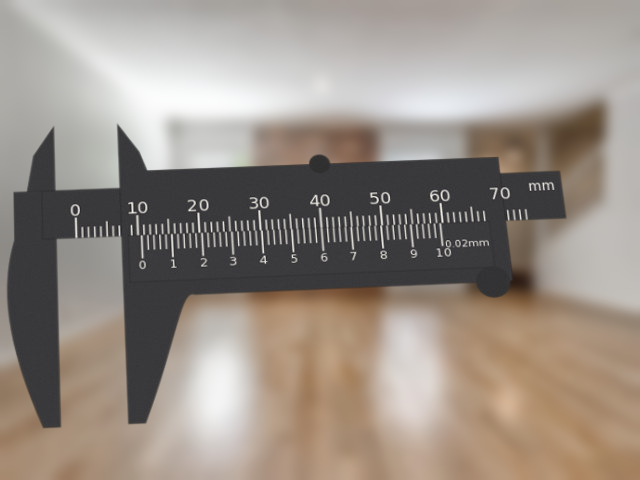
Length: value=10.6 unit=mm
